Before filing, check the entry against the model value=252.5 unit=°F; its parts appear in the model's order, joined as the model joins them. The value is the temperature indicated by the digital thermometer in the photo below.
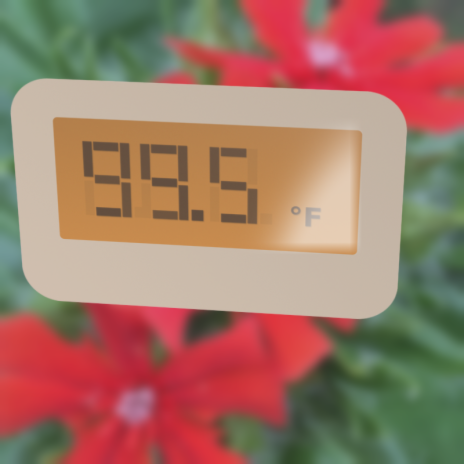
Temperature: value=99.5 unit=°F
